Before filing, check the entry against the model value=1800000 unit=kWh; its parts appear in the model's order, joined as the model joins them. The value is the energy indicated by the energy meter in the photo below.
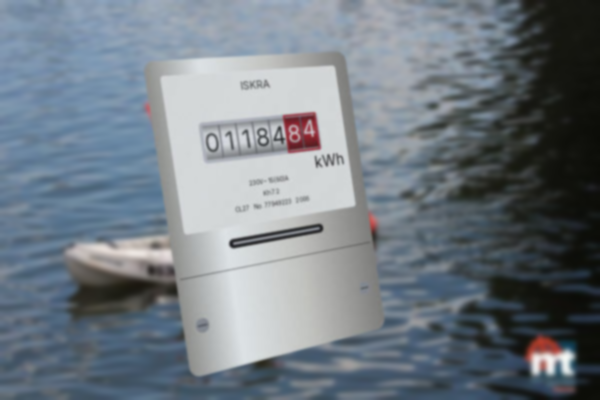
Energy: value=1184.84 unit=kWh
